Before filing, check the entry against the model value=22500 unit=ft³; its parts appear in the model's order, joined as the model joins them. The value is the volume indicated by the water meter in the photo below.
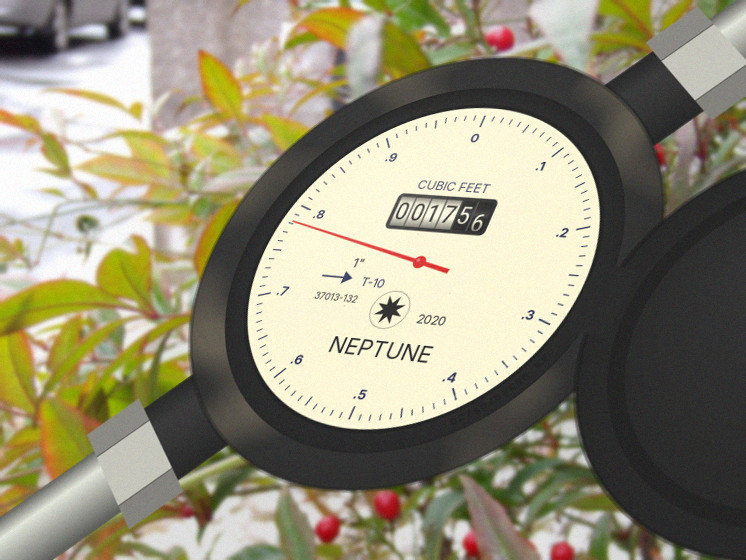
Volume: value=1755.78 unit=ft³
